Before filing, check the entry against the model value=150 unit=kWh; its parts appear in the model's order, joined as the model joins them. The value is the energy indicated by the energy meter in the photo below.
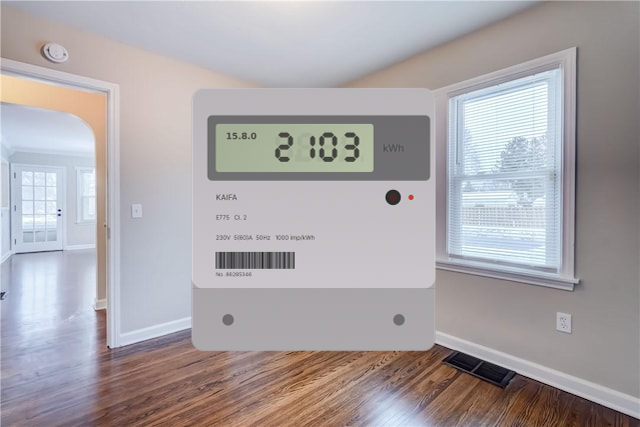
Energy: value=2103 unit=kWh
